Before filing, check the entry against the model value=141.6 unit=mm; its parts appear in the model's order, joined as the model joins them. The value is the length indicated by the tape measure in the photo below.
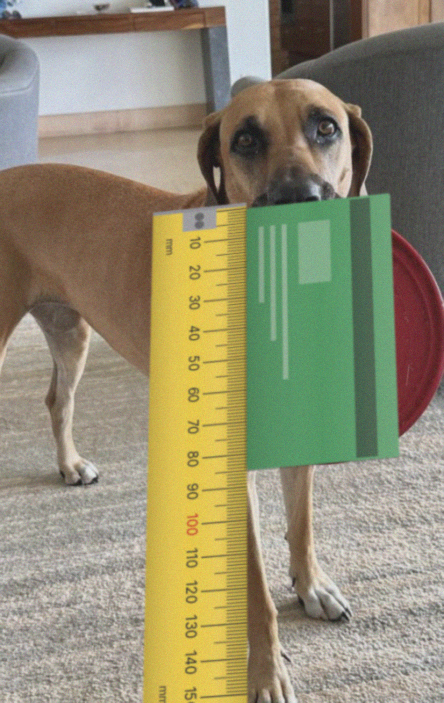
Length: value=85 unit=mm
